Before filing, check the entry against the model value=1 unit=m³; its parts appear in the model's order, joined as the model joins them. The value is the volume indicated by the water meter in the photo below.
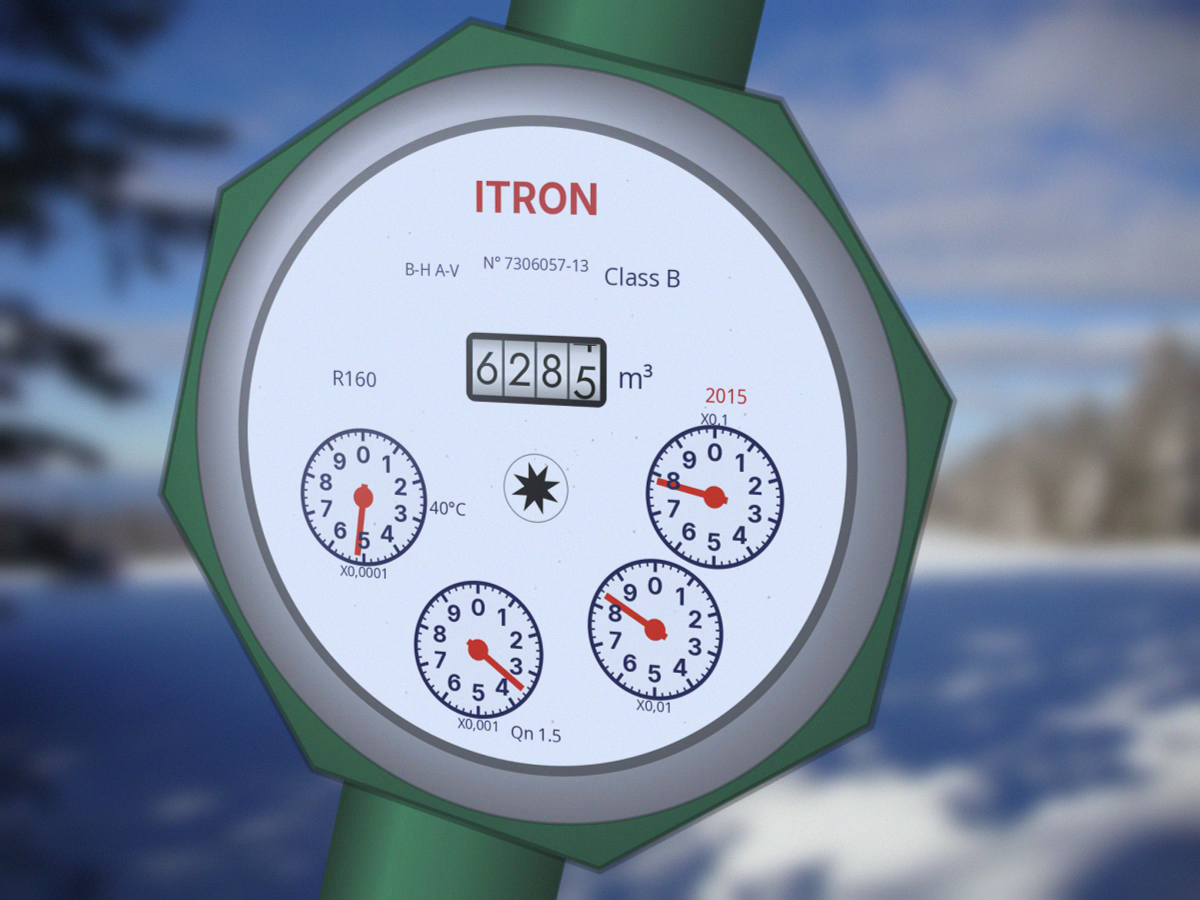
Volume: value=6284.7835 unit=m³
